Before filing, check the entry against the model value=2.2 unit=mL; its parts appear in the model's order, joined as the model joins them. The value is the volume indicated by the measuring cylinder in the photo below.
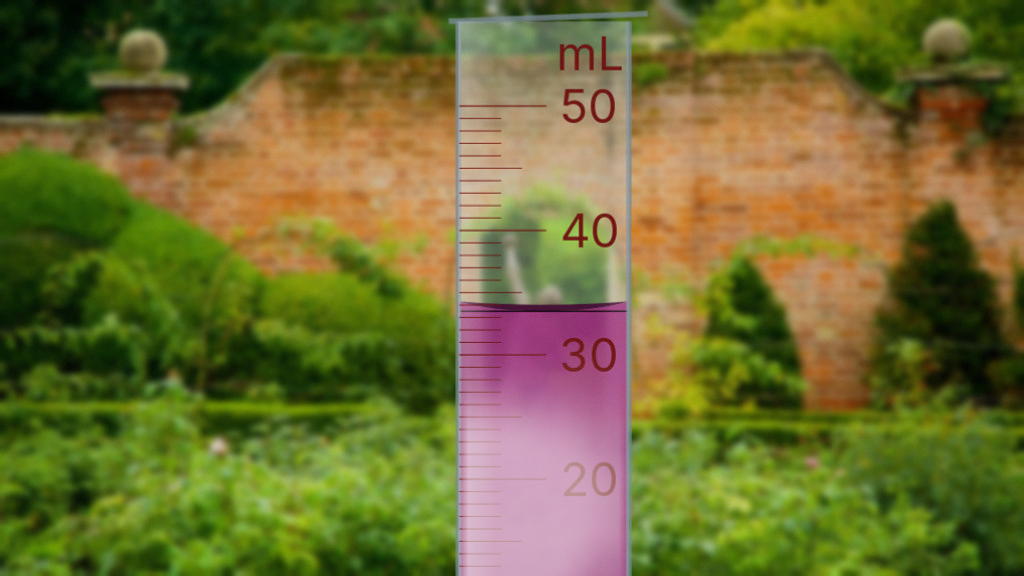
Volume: value=33.5 unit=mL
